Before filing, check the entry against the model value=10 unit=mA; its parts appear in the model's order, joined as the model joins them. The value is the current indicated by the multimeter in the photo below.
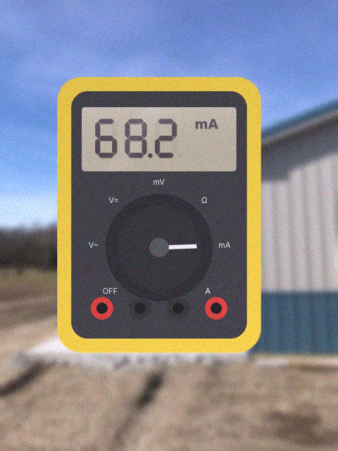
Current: value=68.2 unit=mA
